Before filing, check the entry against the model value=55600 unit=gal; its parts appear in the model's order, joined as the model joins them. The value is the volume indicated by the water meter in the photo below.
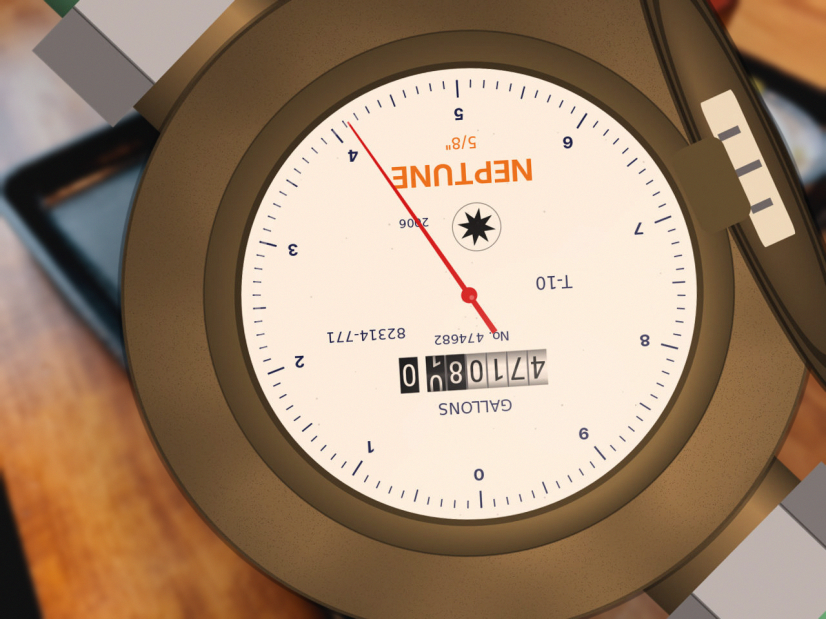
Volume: value=4710804.1 unit=gal
